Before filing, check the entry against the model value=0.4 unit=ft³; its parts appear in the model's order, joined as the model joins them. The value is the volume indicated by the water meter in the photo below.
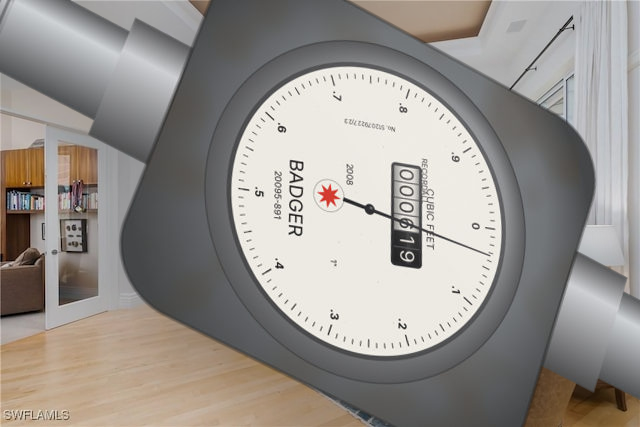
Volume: value=619.03 unit=ft³
